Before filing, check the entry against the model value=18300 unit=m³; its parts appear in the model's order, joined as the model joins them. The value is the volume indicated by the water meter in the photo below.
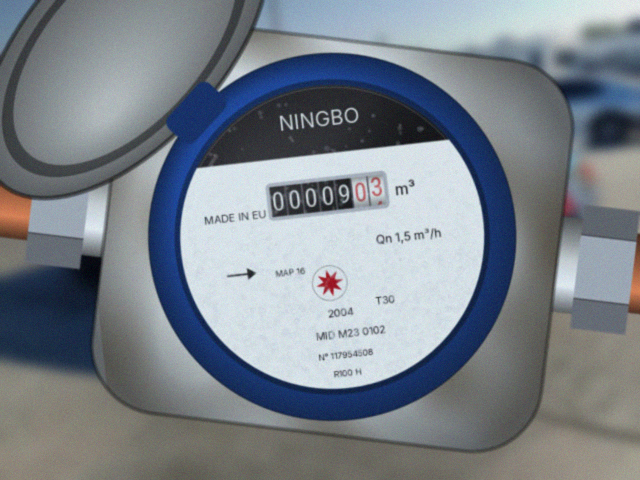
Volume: value=9.03 unit=m³
